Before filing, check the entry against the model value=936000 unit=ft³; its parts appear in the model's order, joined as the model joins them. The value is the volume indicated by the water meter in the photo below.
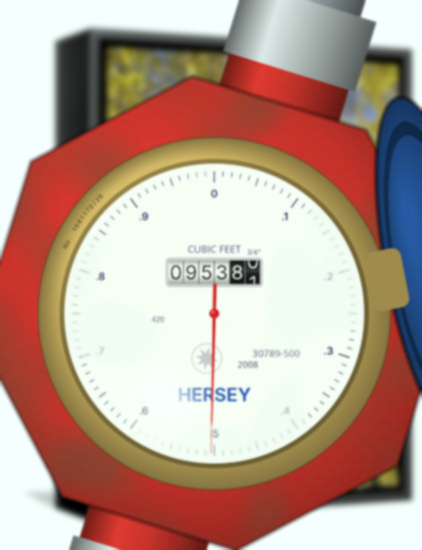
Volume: value=95380.50 unit=ft³
